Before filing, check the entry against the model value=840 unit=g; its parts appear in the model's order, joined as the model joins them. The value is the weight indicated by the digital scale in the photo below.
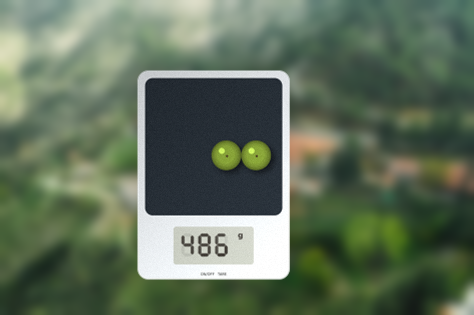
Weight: value=486 unit=g
